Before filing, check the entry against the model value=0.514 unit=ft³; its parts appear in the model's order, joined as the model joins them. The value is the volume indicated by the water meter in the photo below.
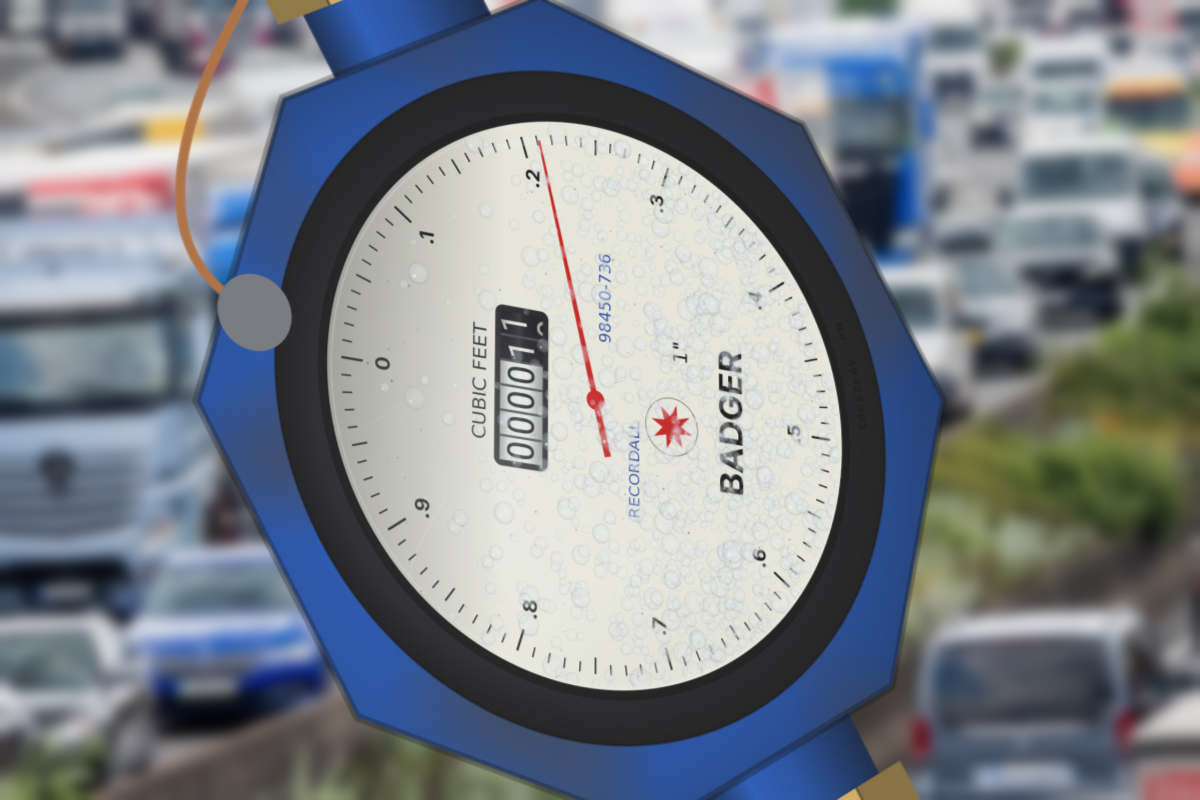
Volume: value=11.21 unit=ft³
